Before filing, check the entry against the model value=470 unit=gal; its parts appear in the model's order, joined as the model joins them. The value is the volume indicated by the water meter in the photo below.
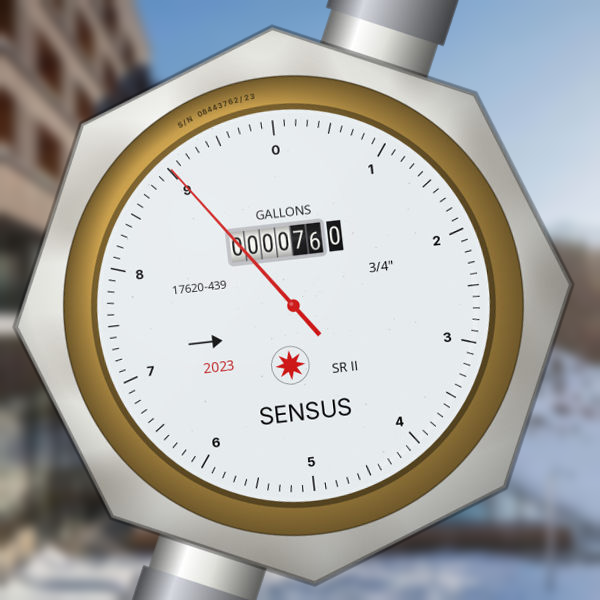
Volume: value=759.0 unit=gal
